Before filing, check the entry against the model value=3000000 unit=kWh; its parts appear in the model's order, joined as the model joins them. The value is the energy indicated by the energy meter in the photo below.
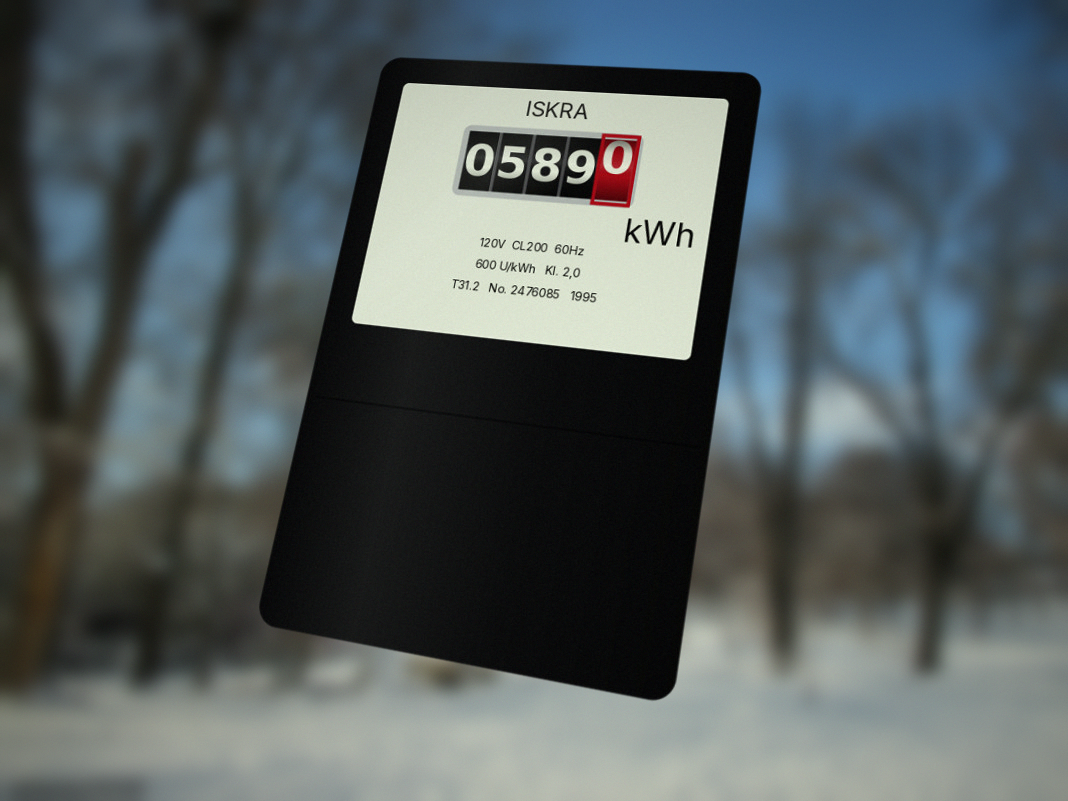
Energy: value=589.0 unit=kWh
